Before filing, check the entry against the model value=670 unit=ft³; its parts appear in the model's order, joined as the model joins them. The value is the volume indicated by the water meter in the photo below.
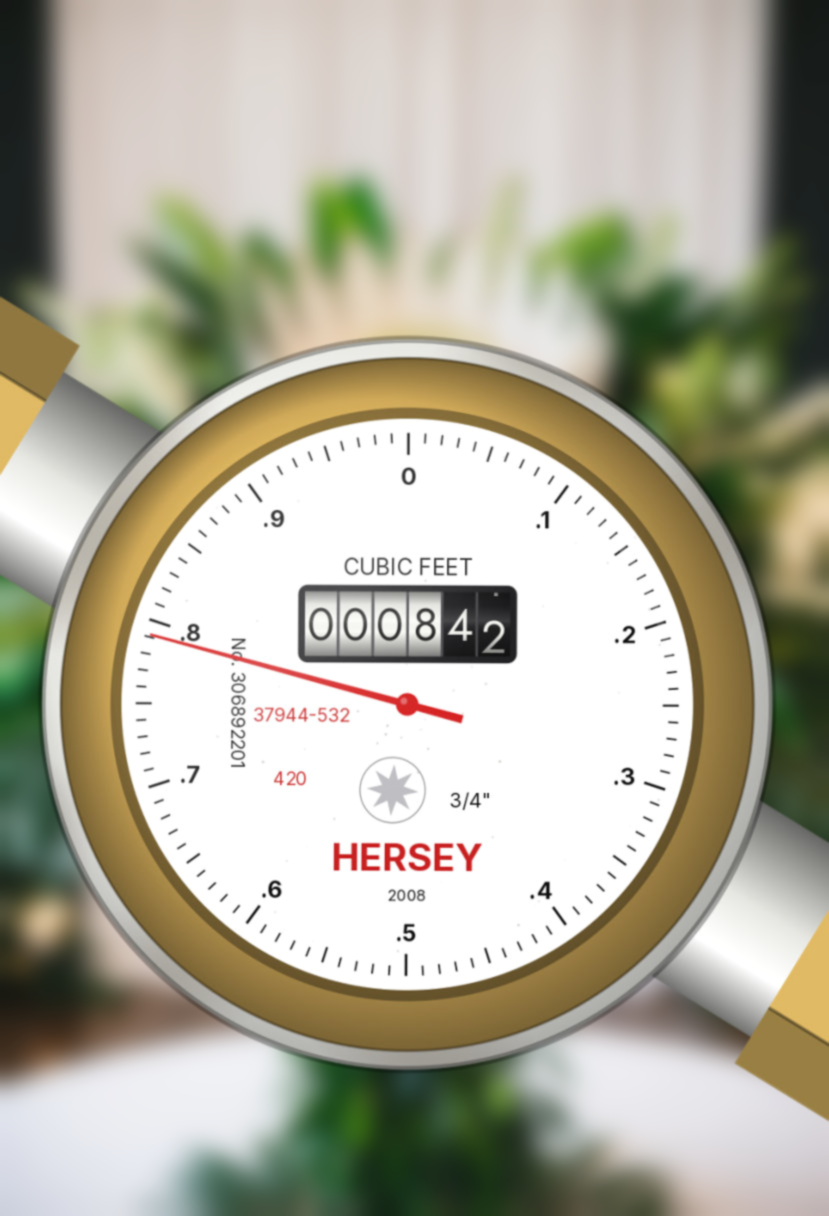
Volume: value=841.79 unit=ft³
